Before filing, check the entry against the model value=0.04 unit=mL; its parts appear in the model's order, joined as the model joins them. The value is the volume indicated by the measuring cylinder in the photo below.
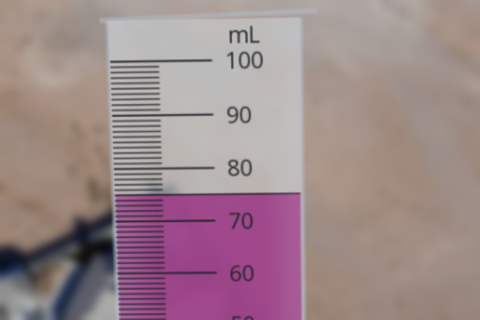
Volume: value=75 unit=mL
